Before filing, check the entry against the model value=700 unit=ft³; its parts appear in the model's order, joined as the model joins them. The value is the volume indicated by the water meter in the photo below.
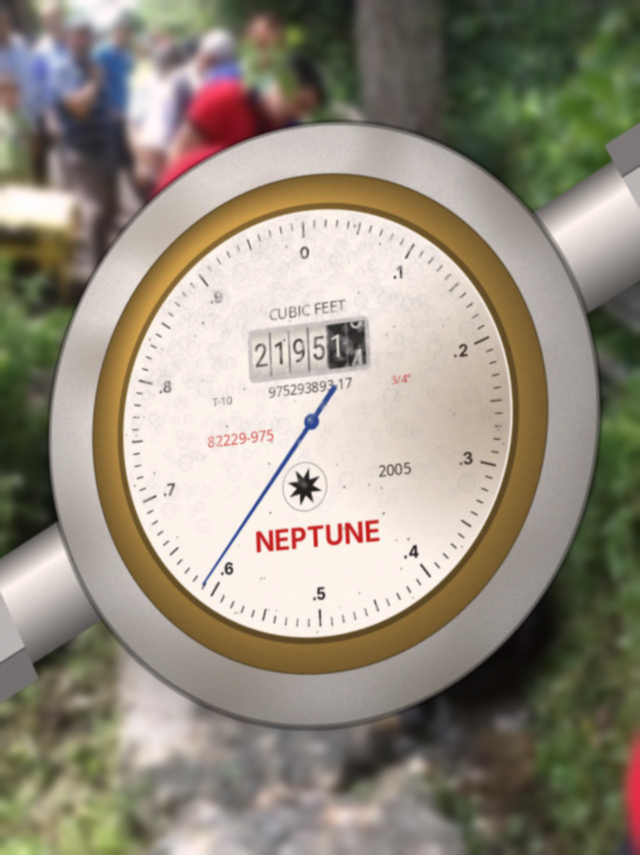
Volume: value=219513.61 unit=ft³
